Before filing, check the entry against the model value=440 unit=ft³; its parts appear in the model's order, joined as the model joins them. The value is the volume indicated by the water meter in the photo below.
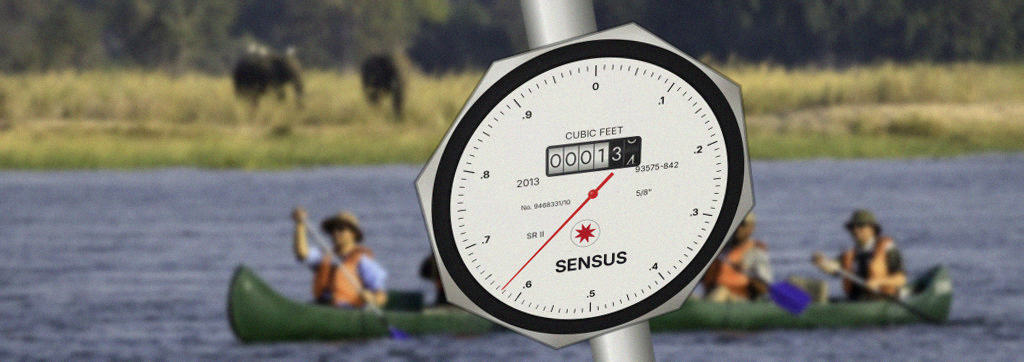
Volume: value=133.62 unit=ft³
